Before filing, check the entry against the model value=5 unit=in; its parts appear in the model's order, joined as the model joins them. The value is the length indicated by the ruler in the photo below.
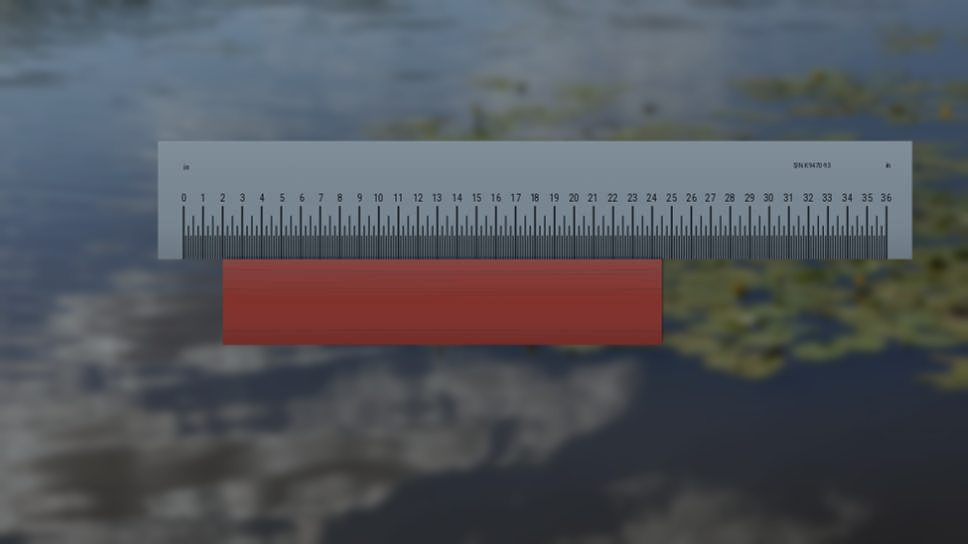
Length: value=22.5 unit=in
